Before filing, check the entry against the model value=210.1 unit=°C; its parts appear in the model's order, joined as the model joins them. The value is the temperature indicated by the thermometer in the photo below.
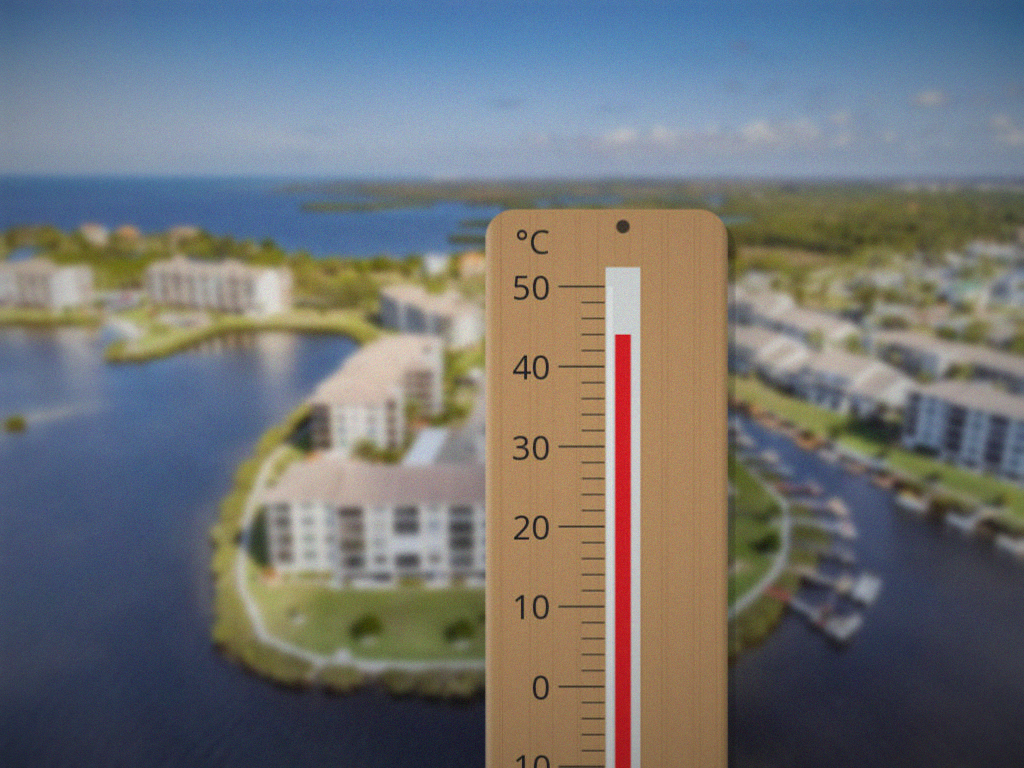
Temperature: value=44 unit=°C
